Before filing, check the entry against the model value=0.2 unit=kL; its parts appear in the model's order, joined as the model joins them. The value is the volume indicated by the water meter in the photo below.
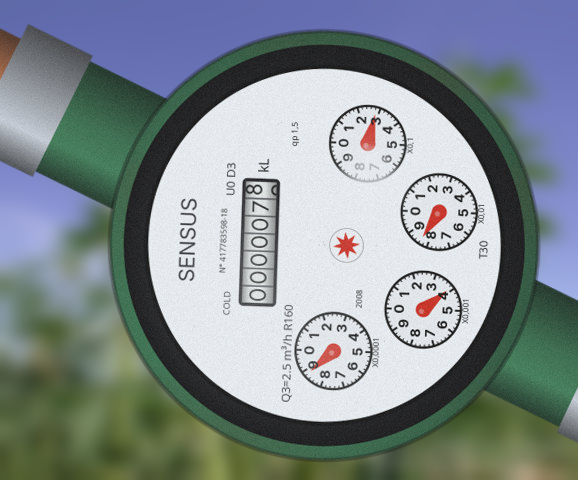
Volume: value=78.2838 unit=kL
